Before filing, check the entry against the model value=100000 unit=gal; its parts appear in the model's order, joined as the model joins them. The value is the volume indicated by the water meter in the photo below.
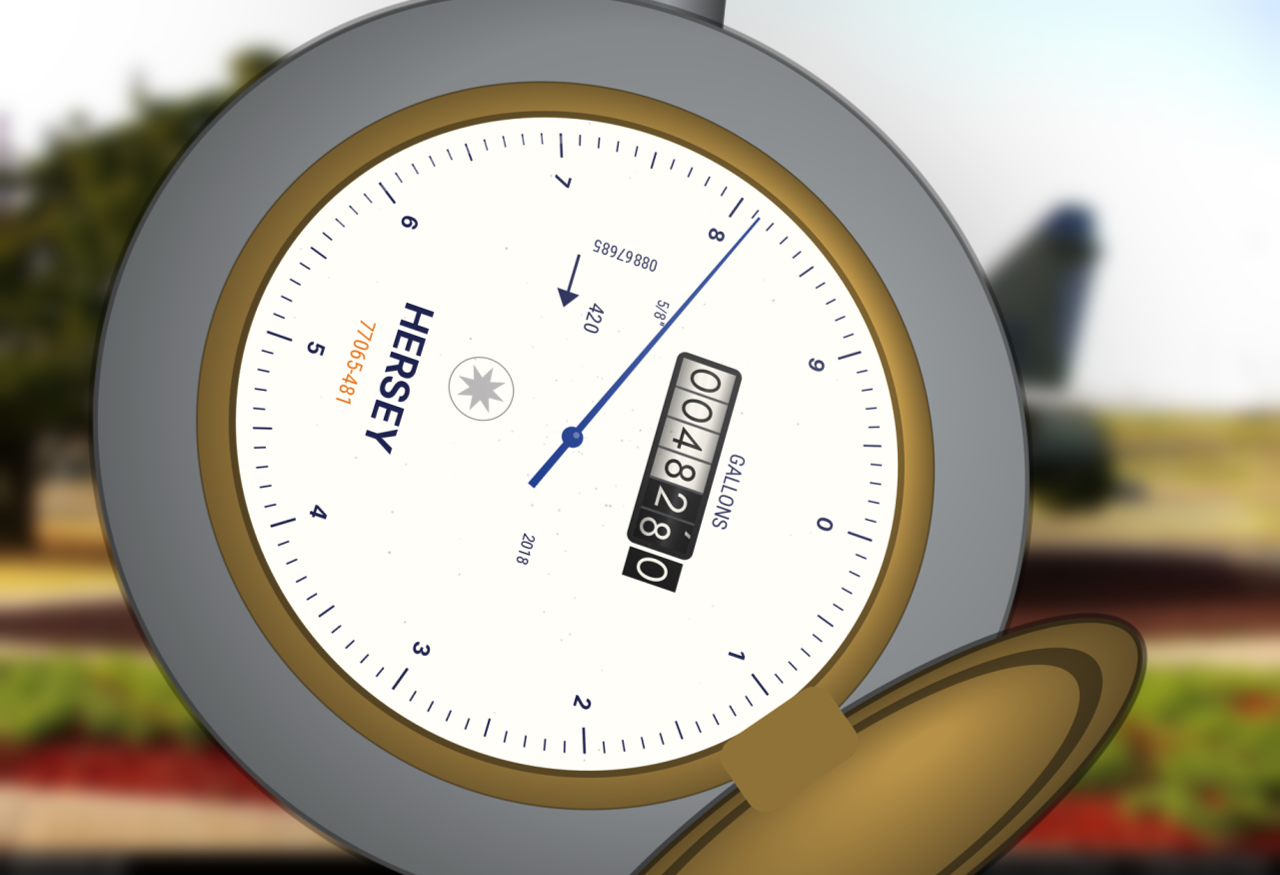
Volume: value=48278.1 unit=gal
